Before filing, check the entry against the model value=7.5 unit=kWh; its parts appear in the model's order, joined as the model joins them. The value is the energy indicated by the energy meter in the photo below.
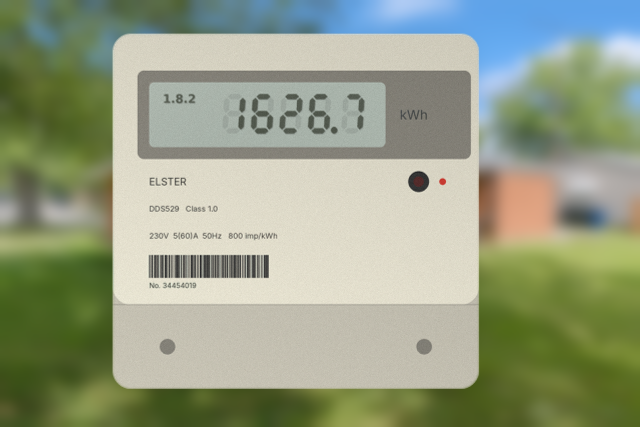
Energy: value=1626.7 unit=kWh
